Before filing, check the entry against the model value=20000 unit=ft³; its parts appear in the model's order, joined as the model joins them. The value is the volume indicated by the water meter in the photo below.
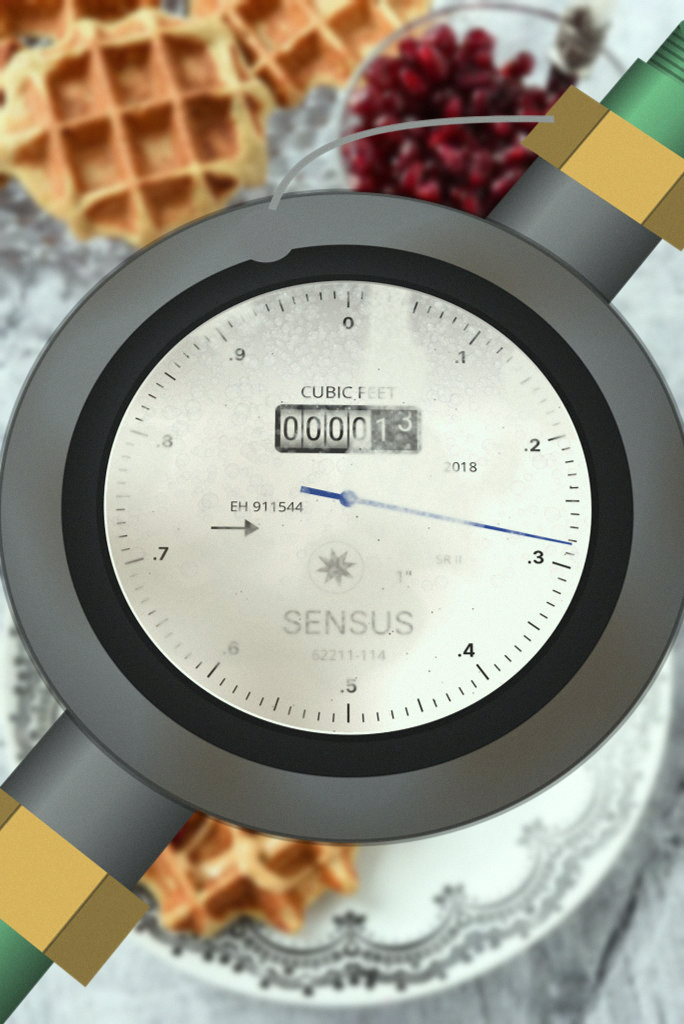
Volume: value=13.28 unit=ft³
